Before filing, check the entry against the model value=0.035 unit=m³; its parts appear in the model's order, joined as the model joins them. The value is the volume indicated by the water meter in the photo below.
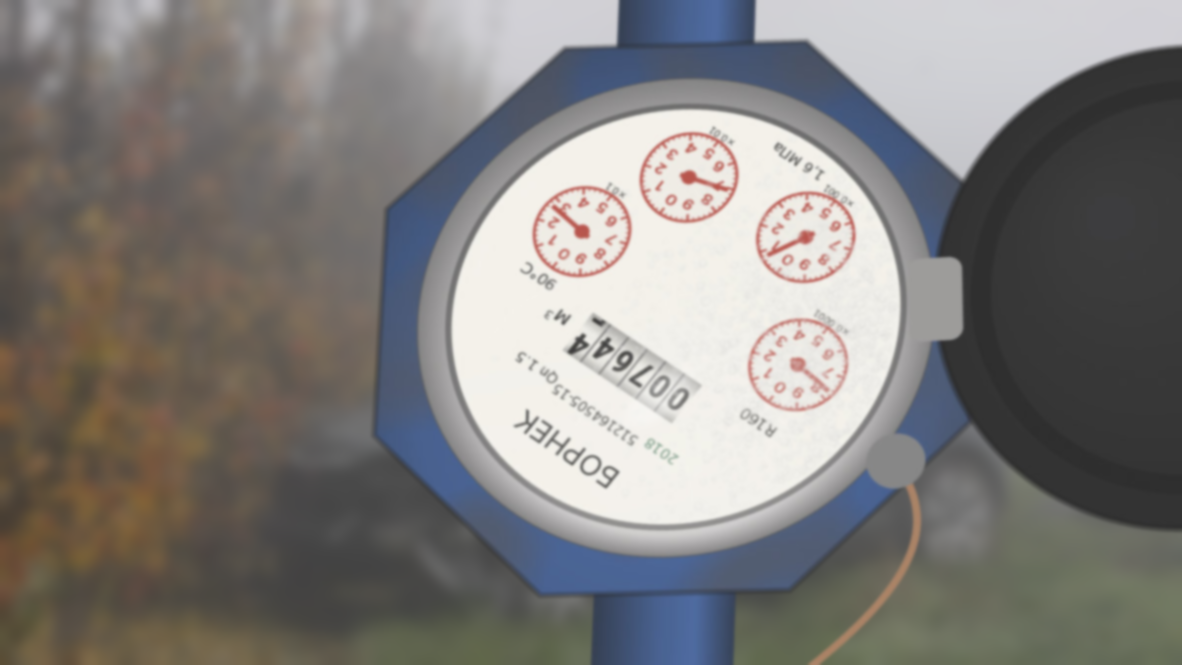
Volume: value=7644.2707 unit=m³
